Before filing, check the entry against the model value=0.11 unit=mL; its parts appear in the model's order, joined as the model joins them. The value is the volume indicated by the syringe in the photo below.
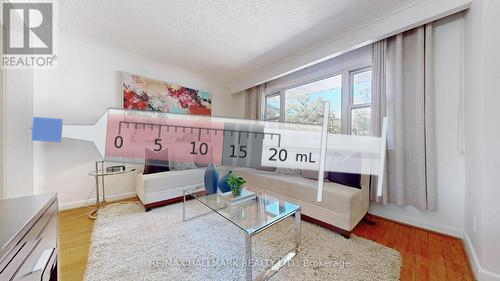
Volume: value=13 unit=mL
